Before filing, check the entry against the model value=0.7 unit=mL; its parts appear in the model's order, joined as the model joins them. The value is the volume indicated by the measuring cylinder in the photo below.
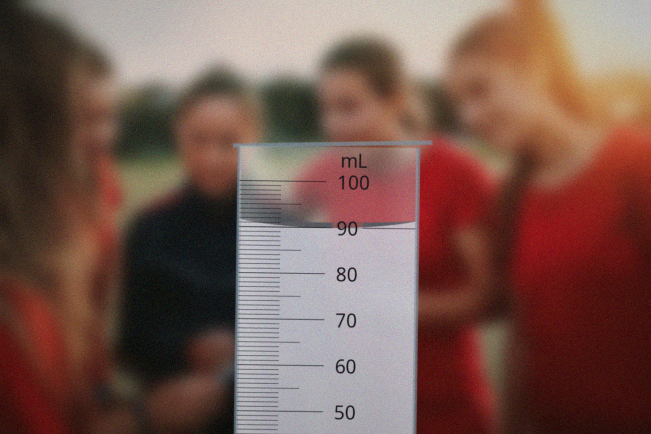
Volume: value=90 unit=mL
